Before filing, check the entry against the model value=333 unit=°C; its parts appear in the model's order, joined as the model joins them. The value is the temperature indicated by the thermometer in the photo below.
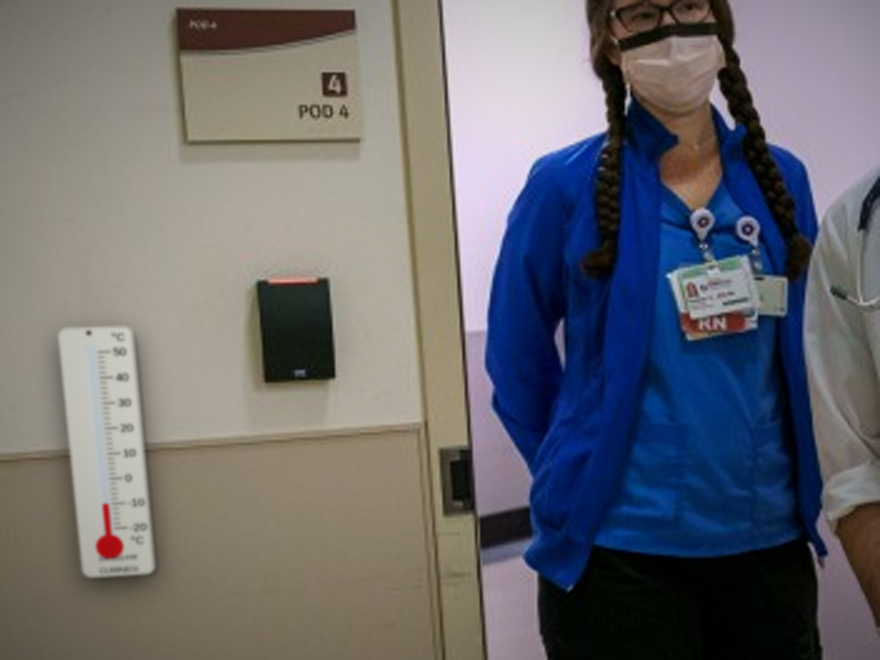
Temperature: value=-10 unit=°C
